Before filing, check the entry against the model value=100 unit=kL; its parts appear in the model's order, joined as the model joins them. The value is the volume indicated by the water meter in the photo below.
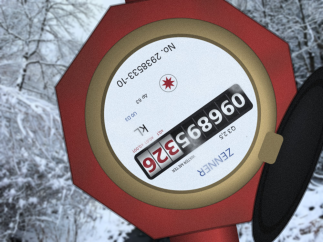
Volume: value=96895.326 unit=kL
